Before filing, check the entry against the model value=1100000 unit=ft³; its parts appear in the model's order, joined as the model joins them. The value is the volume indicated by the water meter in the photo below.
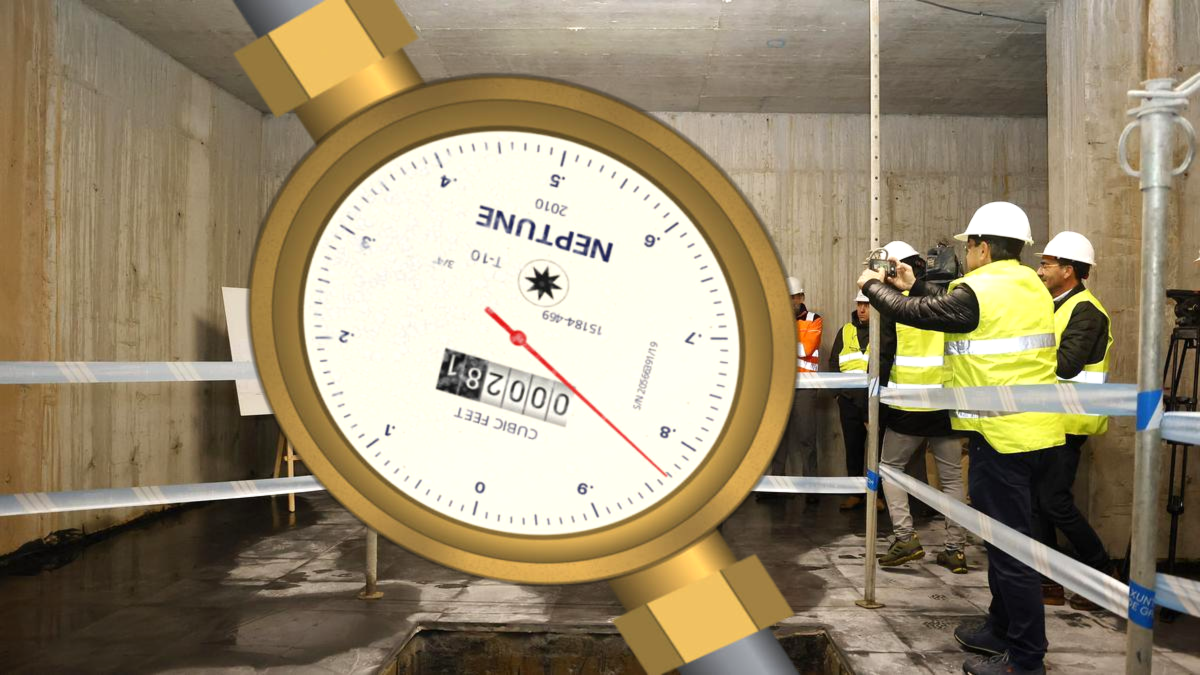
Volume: value=280.83 unit=ft³
